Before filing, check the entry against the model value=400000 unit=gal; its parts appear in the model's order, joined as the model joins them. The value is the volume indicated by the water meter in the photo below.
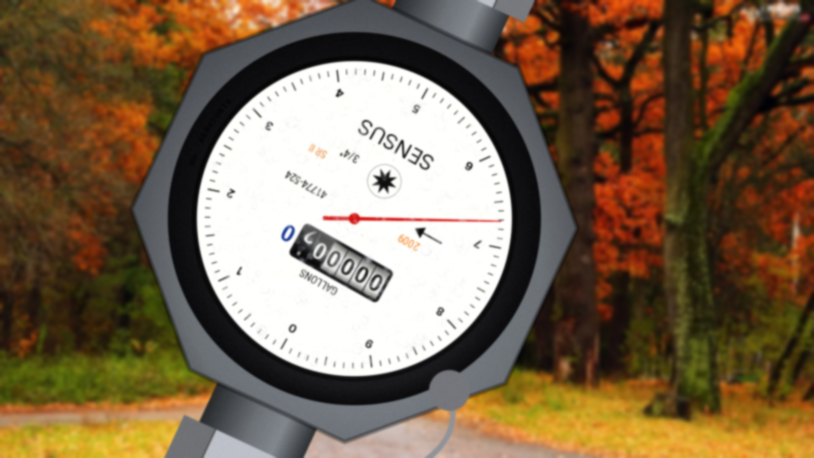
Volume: value=16.7 unit=gal
